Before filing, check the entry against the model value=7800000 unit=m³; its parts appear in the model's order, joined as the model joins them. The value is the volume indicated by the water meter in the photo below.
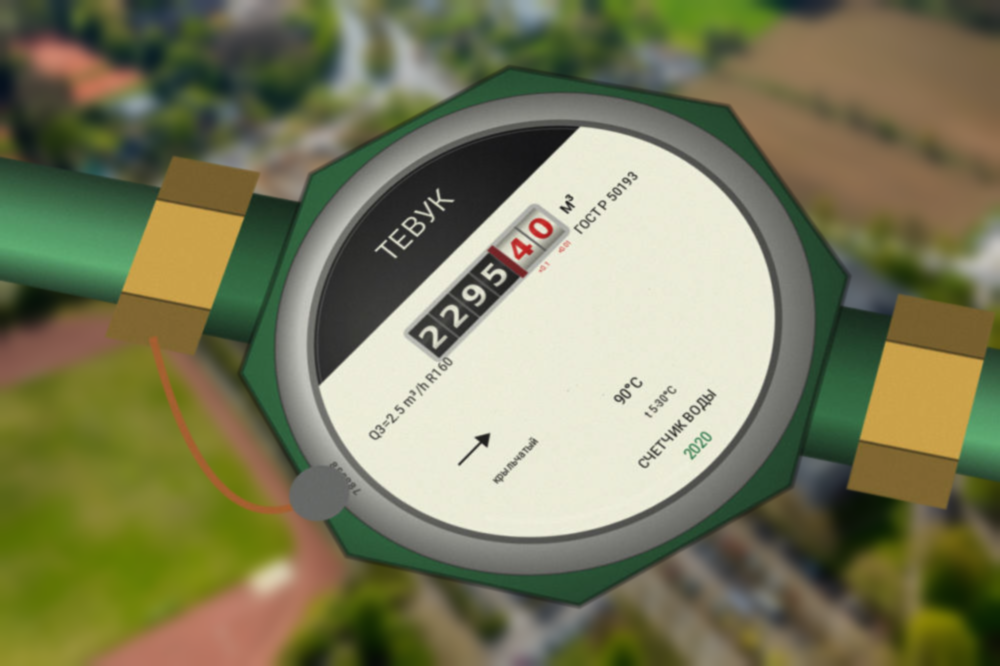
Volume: value=2295.40 unit=m³
